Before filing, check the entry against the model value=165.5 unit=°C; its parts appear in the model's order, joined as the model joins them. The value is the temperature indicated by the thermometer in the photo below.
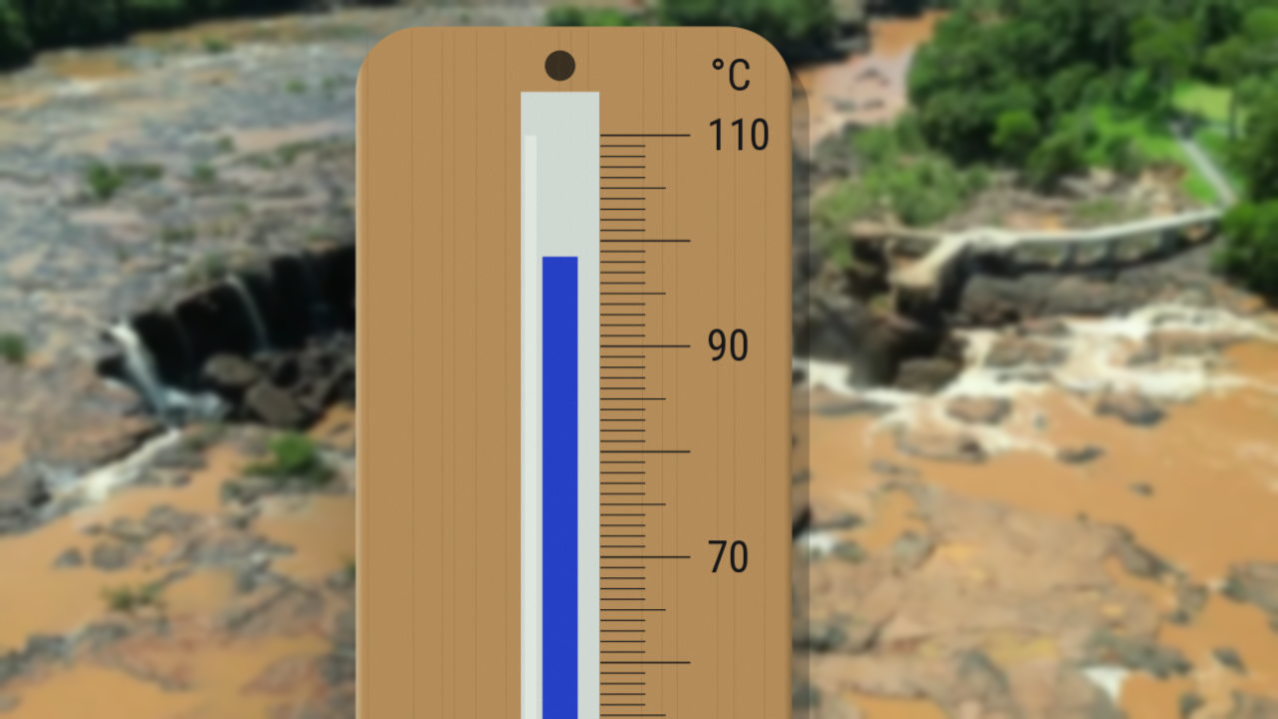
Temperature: value=98.5 unit=°C
